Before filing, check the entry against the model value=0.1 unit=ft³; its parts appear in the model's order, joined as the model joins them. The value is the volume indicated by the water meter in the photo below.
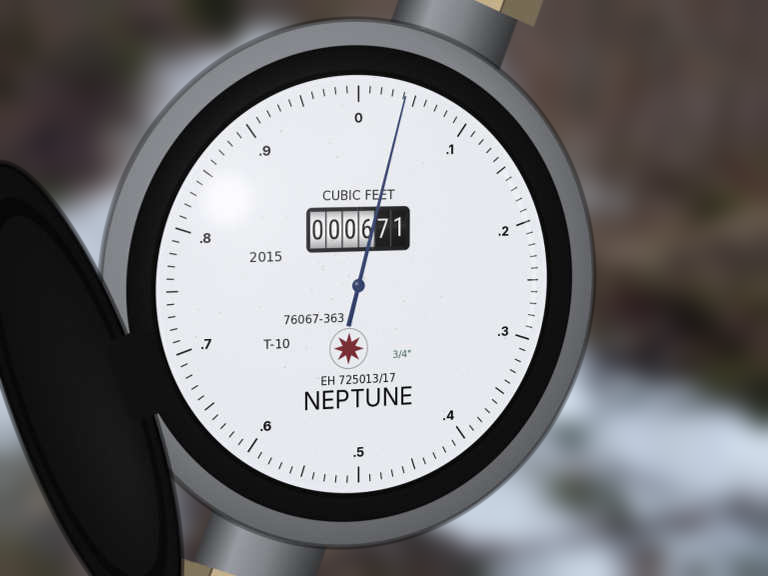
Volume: value=671.04 unit=ft³
